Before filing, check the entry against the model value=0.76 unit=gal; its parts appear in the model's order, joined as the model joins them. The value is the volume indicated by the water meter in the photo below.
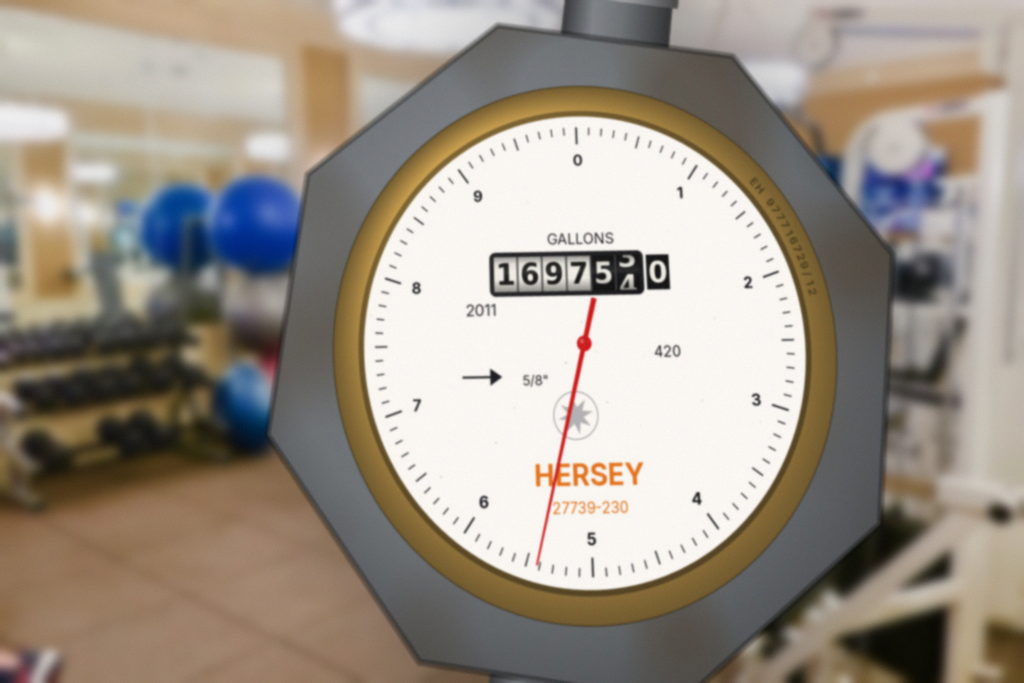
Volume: value=1697535.4 unit=gal
